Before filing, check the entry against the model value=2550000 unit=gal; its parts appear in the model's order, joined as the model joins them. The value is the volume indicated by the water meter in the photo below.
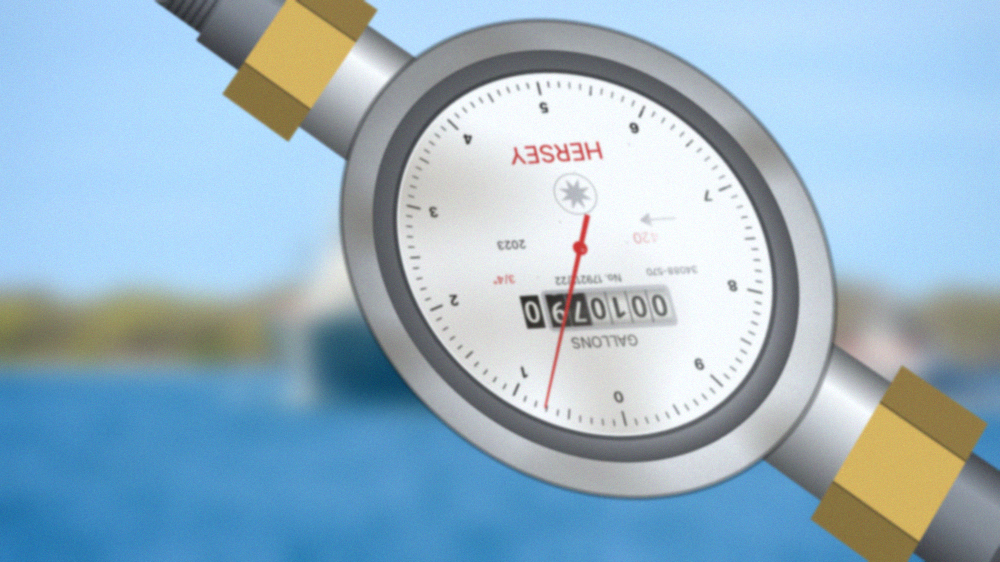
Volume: value=10790.7 unit=gal
